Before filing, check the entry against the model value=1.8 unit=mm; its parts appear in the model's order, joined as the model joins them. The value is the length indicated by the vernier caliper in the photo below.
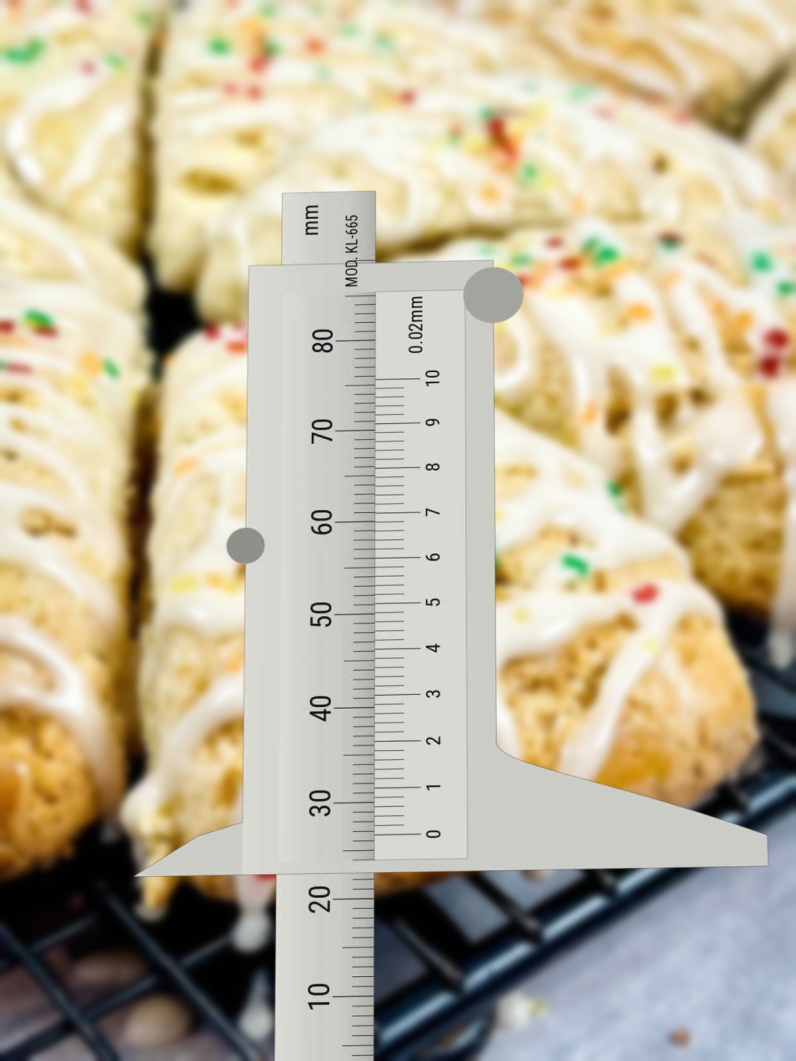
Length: value=26.6 unit=mm
